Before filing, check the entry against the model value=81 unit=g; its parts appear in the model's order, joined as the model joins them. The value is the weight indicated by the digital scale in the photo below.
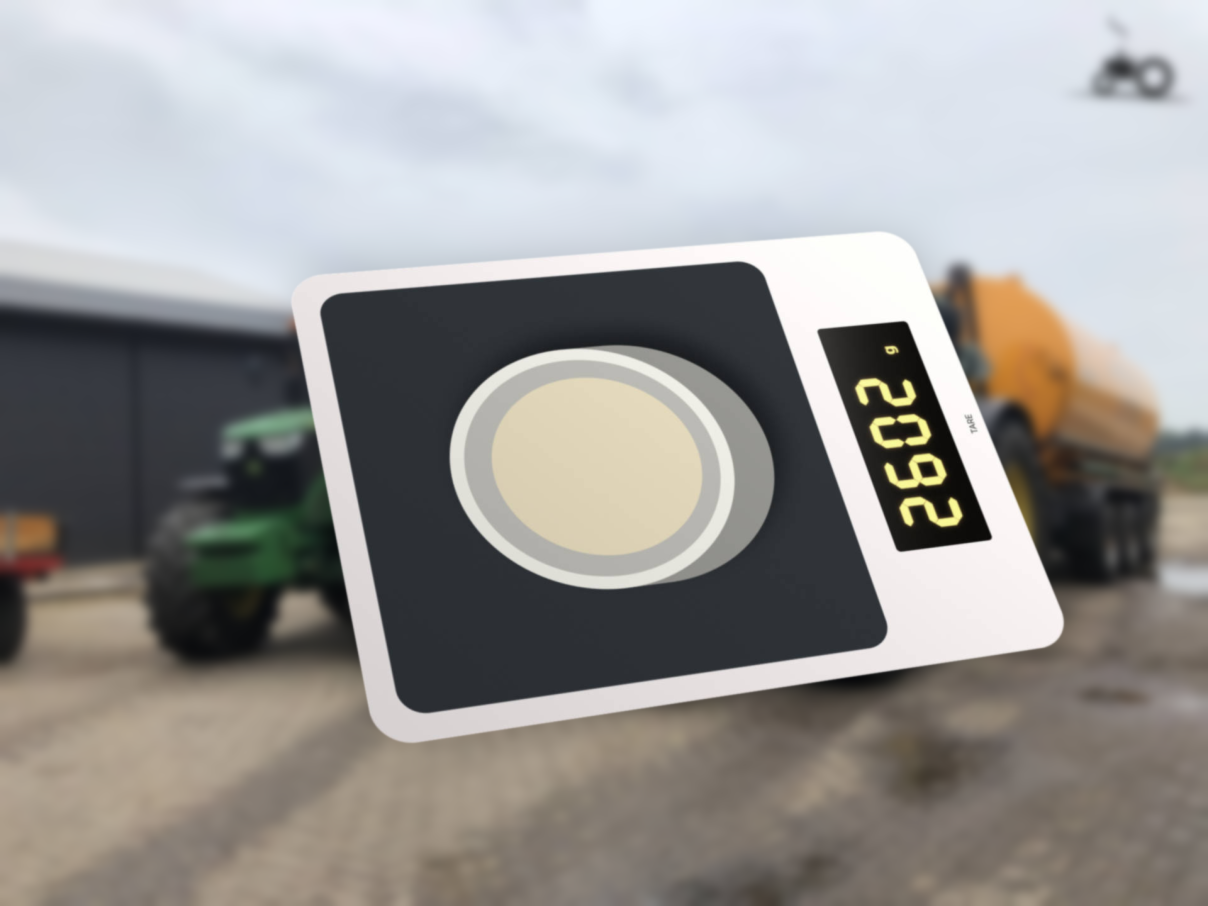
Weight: value=2602 unit=g
